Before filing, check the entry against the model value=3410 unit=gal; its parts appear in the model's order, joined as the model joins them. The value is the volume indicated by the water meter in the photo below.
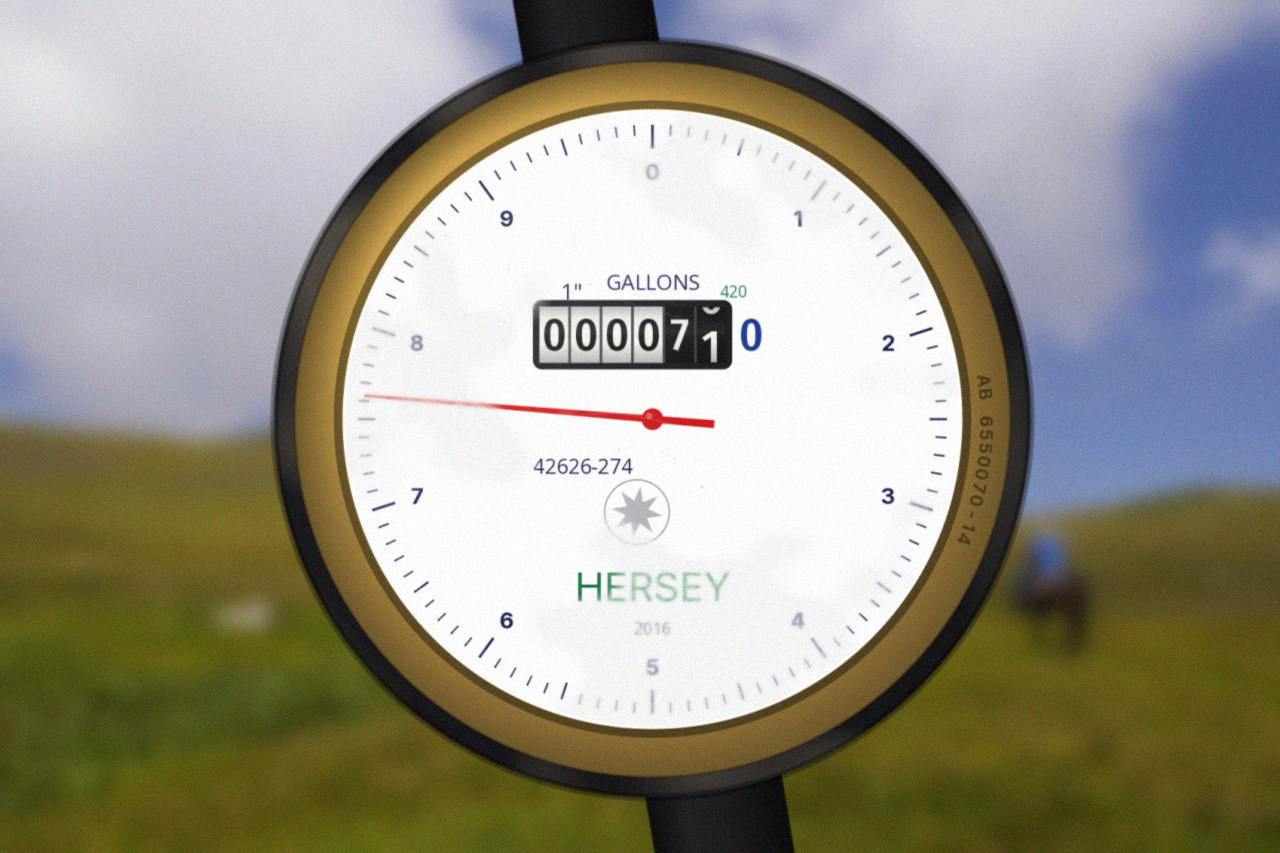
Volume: value=707.6 unit=gal
